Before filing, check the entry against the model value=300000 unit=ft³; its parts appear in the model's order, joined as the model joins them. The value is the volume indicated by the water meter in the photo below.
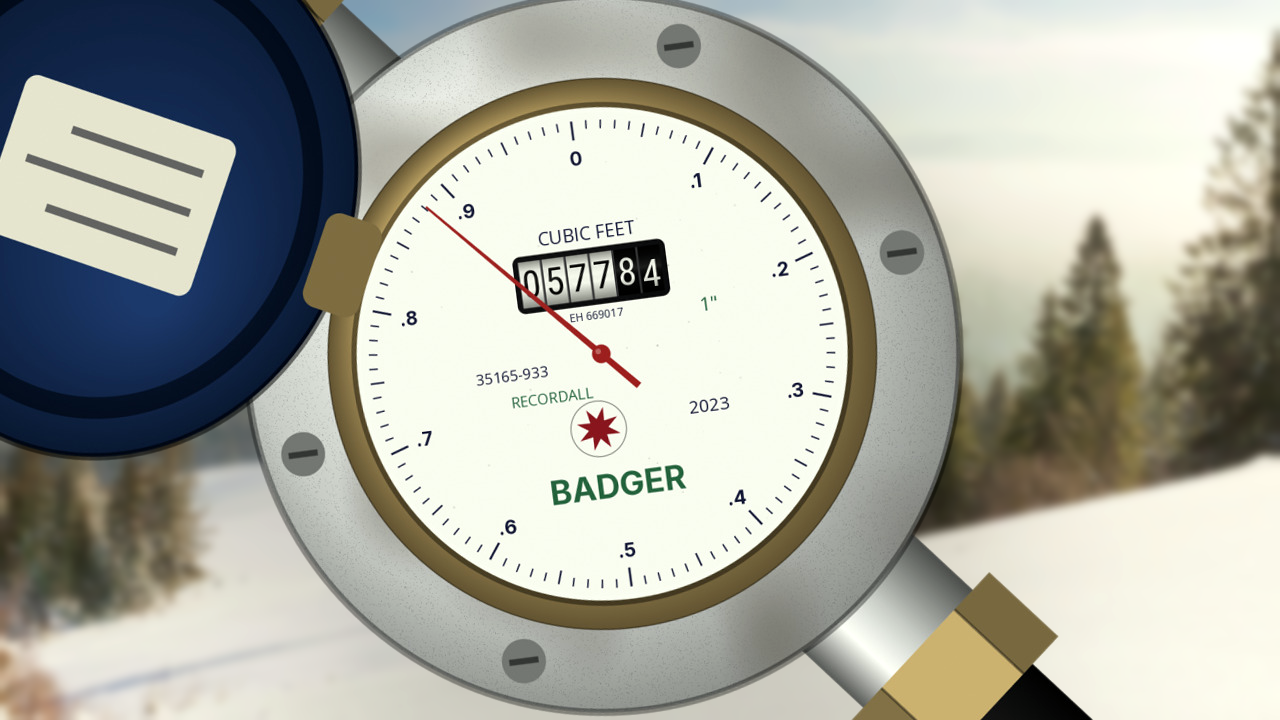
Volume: value=57783.88 unit=ft³
